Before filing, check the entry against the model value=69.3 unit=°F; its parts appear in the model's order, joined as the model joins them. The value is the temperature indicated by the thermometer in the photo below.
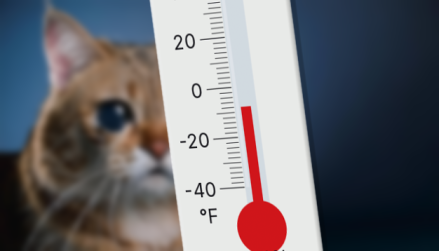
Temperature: value=-8 unit=°F
